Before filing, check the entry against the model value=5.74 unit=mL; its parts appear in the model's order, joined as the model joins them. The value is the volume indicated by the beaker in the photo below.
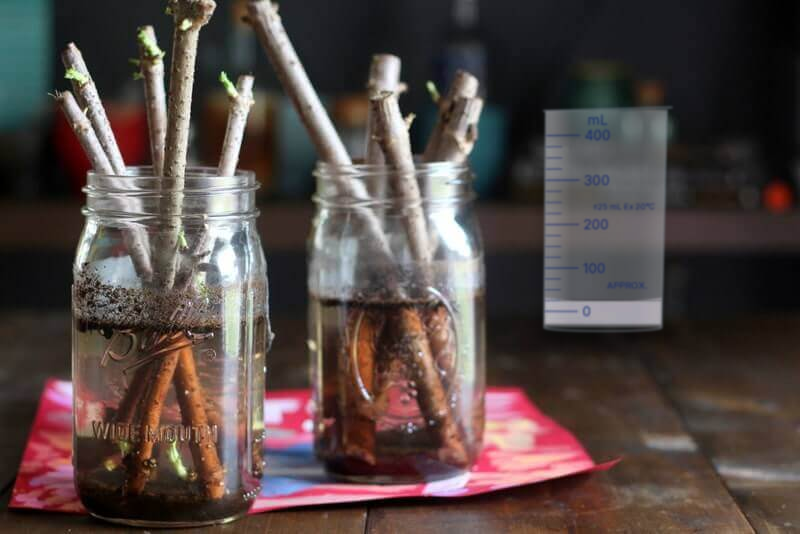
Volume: value=25 unit=mL
